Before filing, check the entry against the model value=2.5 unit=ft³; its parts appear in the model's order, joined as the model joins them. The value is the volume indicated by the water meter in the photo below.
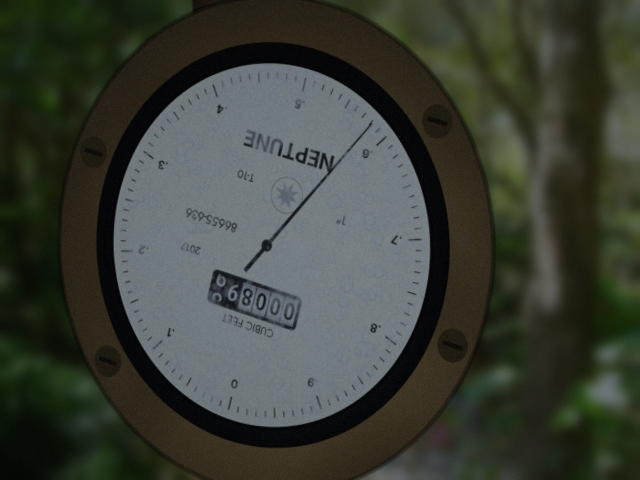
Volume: value=898.58 unit=ft³
